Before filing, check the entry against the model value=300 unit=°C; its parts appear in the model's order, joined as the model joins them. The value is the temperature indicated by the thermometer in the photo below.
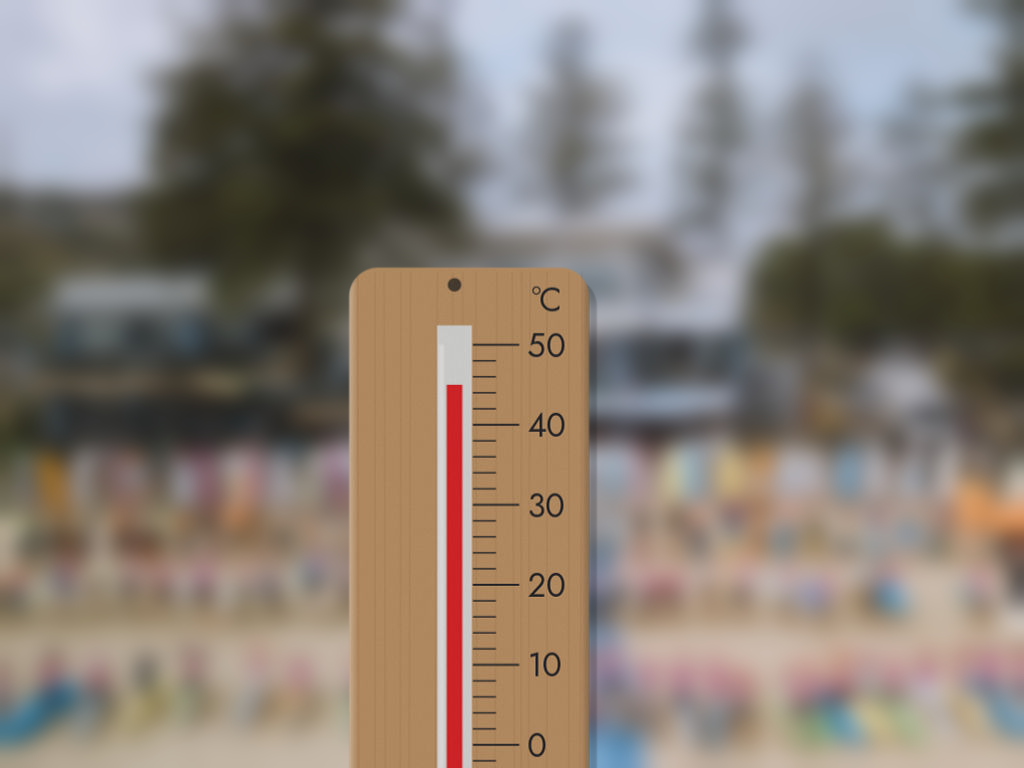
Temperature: value=45 unit=°C
